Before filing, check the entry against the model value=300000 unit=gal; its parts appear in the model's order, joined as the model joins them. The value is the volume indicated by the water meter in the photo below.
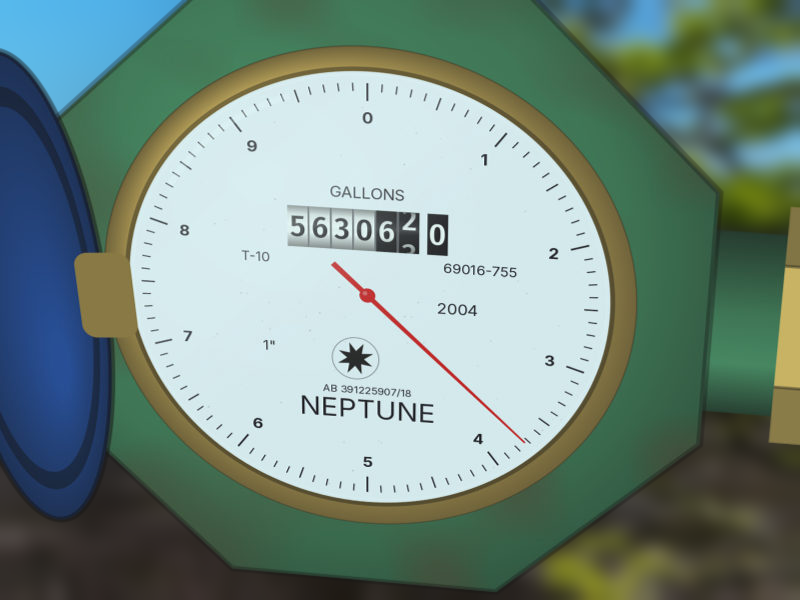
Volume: value=5630623.7 unit=gal
